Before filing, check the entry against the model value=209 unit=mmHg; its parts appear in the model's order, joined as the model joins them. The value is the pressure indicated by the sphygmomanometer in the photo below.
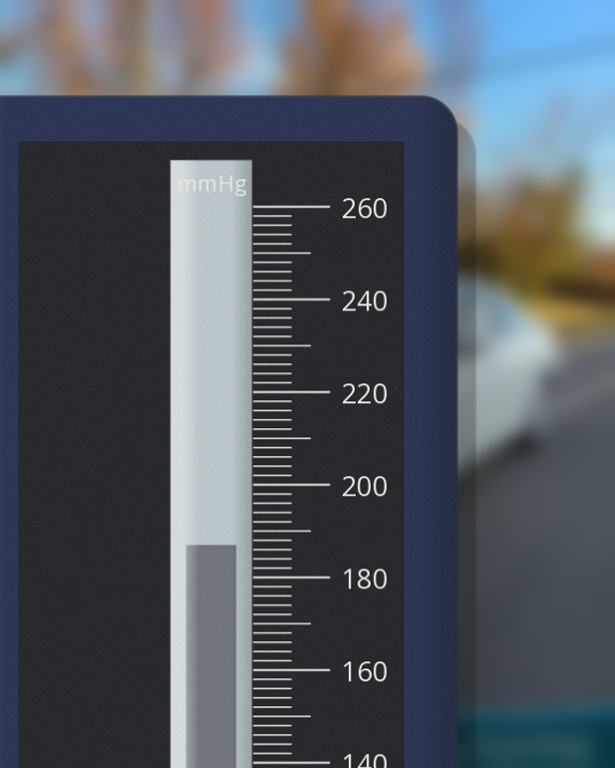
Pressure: value=187 unit=mmHg
